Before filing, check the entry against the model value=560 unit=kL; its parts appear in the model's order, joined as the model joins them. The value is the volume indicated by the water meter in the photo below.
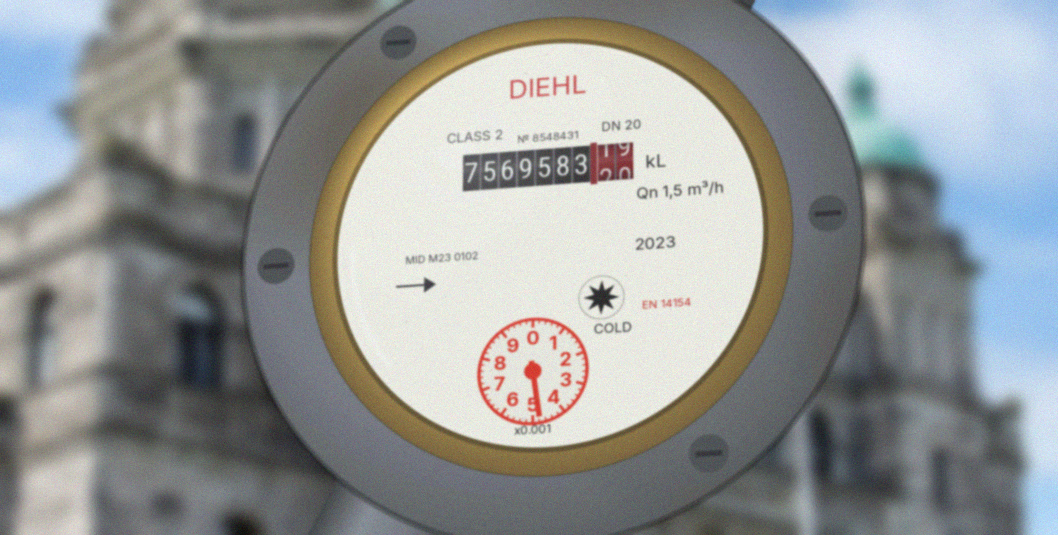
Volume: value=7569583.194 unit=kL
